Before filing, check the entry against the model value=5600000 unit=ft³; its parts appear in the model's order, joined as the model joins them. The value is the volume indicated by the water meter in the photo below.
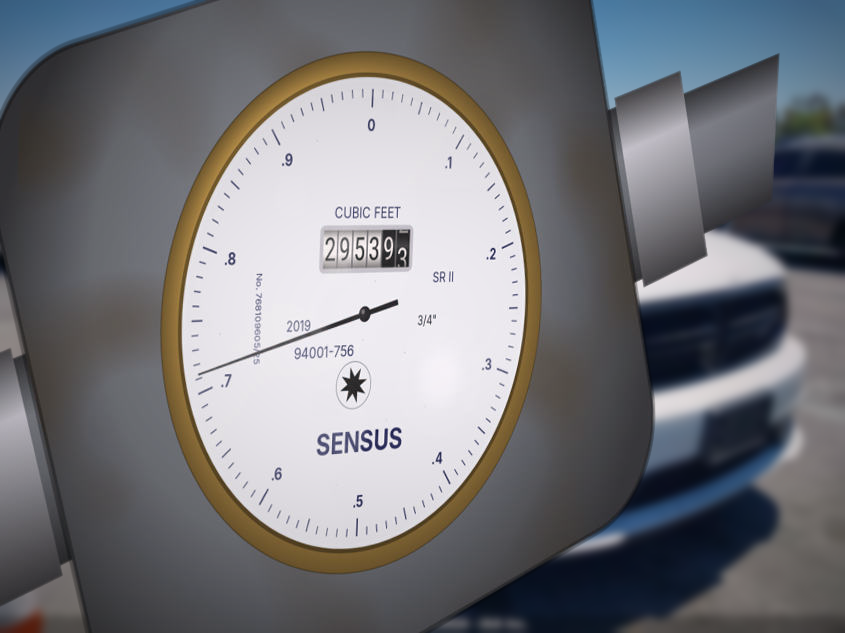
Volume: value=295392.71 unit=ft³
